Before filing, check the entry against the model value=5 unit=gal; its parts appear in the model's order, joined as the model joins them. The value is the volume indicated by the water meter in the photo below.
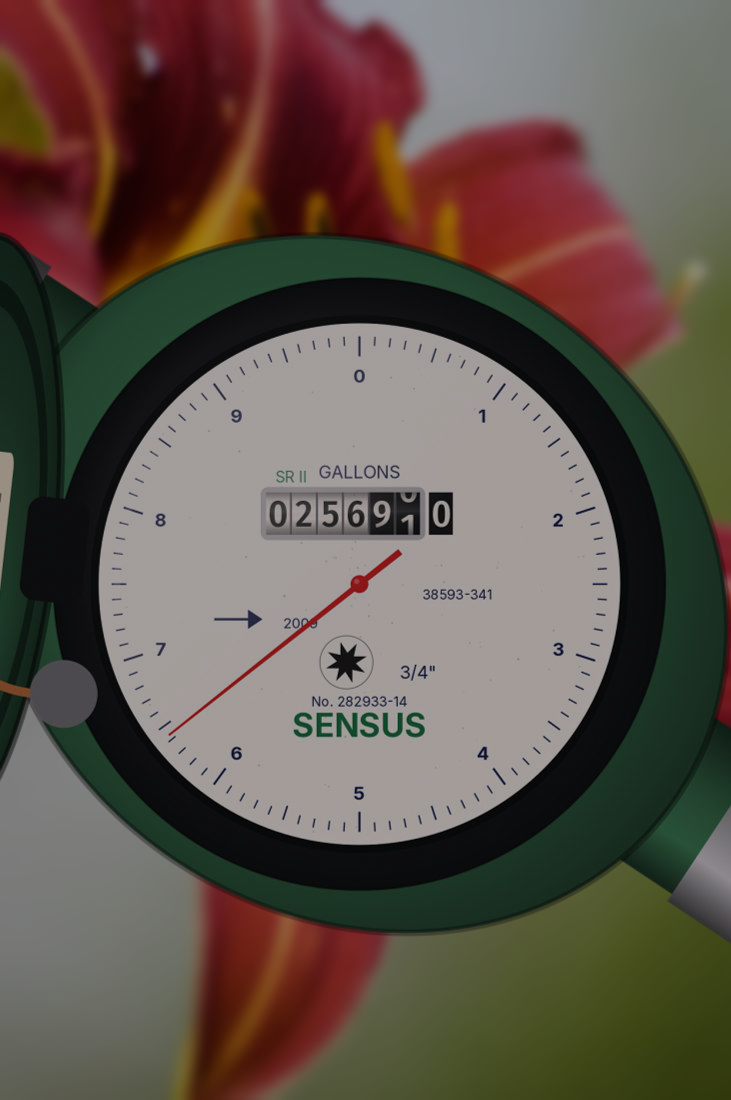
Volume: value=256906.4 unit=gal
